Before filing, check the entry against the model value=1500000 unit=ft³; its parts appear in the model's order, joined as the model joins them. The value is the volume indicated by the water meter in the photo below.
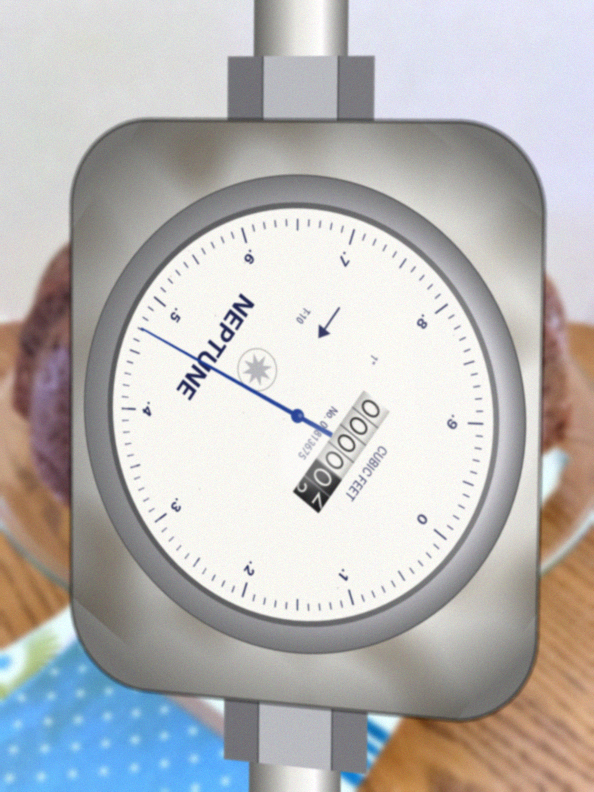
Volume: value=2.47 unit=ft³
